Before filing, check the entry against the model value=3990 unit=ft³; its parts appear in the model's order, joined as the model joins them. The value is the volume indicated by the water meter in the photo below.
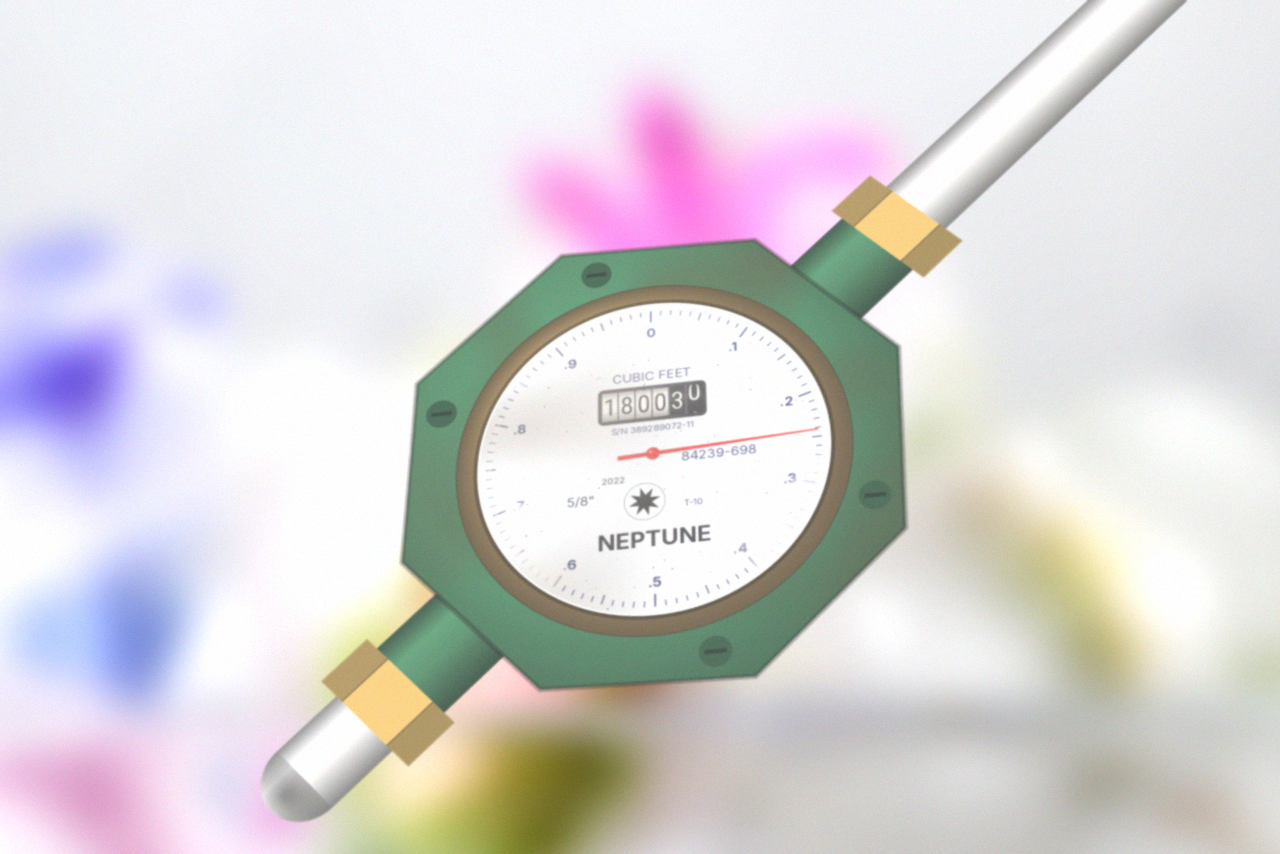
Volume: value=180030.24 unit=ft³
